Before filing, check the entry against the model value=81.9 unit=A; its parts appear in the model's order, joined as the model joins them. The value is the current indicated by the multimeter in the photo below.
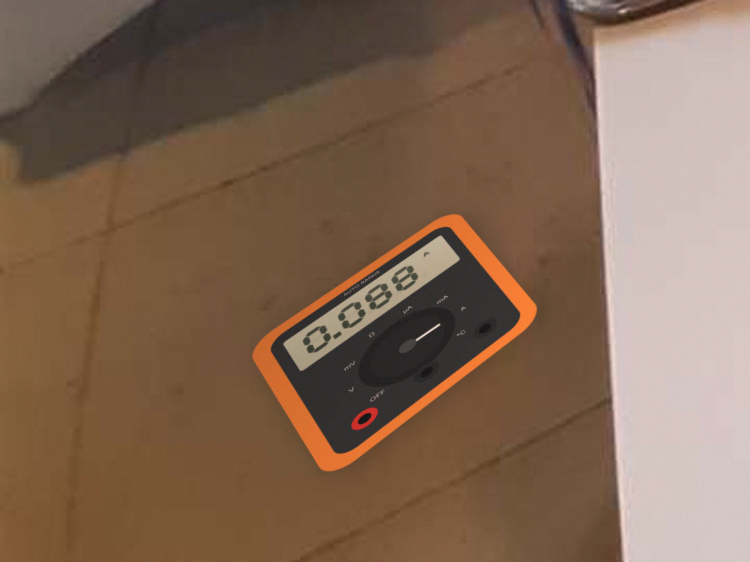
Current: value=0.088 unit=A
